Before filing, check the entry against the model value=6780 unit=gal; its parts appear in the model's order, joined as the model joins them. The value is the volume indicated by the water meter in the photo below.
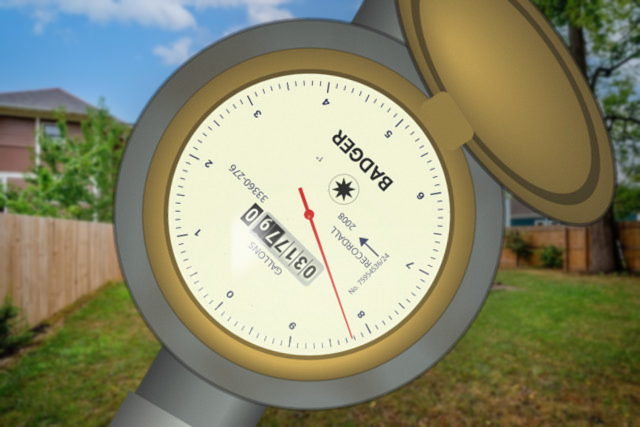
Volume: value=317788.2 unit=gal
